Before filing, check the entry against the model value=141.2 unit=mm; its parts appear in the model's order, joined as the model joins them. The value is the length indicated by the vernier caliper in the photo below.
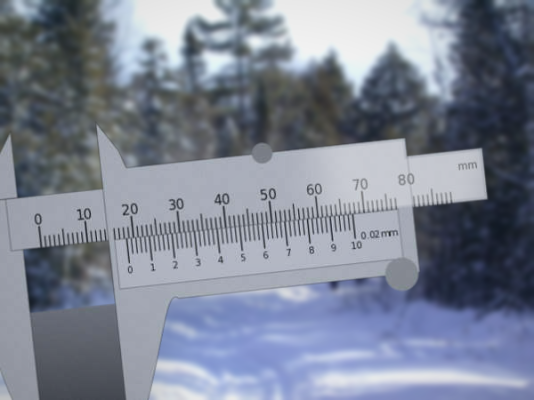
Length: value=18.5 unit=mm
